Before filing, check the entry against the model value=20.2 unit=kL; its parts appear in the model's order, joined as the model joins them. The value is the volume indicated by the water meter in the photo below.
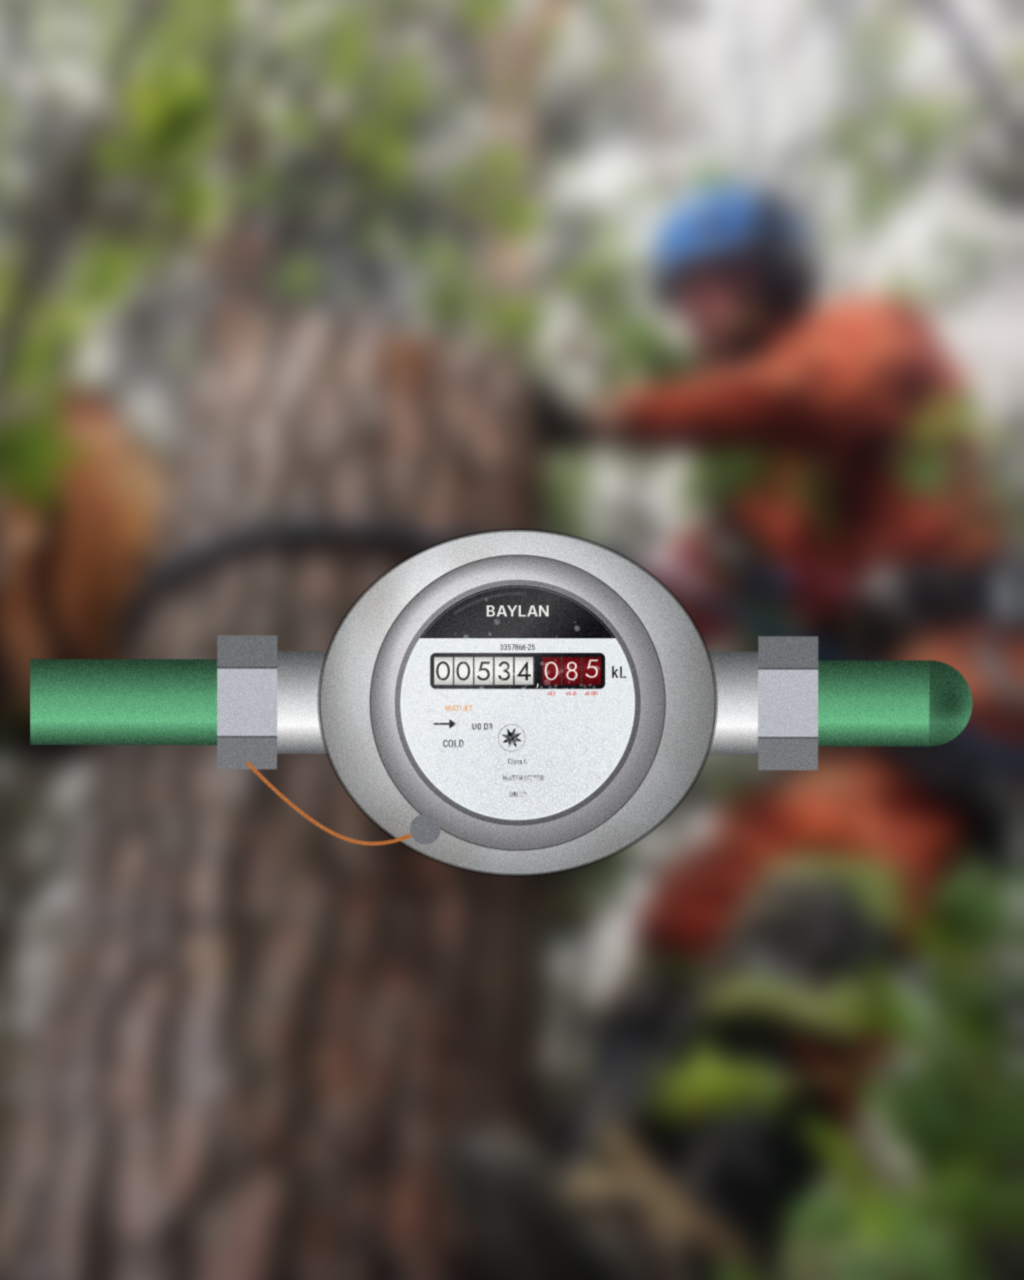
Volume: value=534.085 unit=kL
